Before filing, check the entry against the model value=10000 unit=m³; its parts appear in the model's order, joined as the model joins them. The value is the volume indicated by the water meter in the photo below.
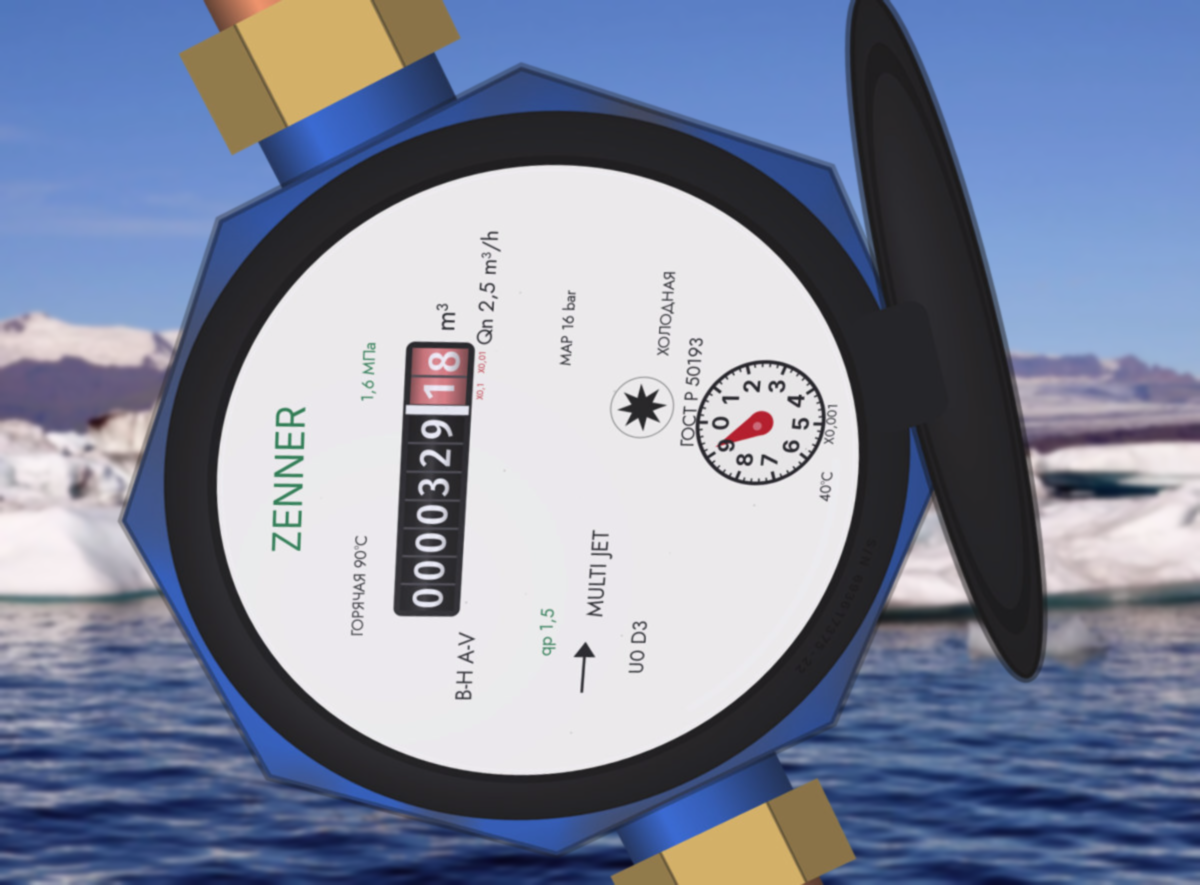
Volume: value=329.179 unit=m³
